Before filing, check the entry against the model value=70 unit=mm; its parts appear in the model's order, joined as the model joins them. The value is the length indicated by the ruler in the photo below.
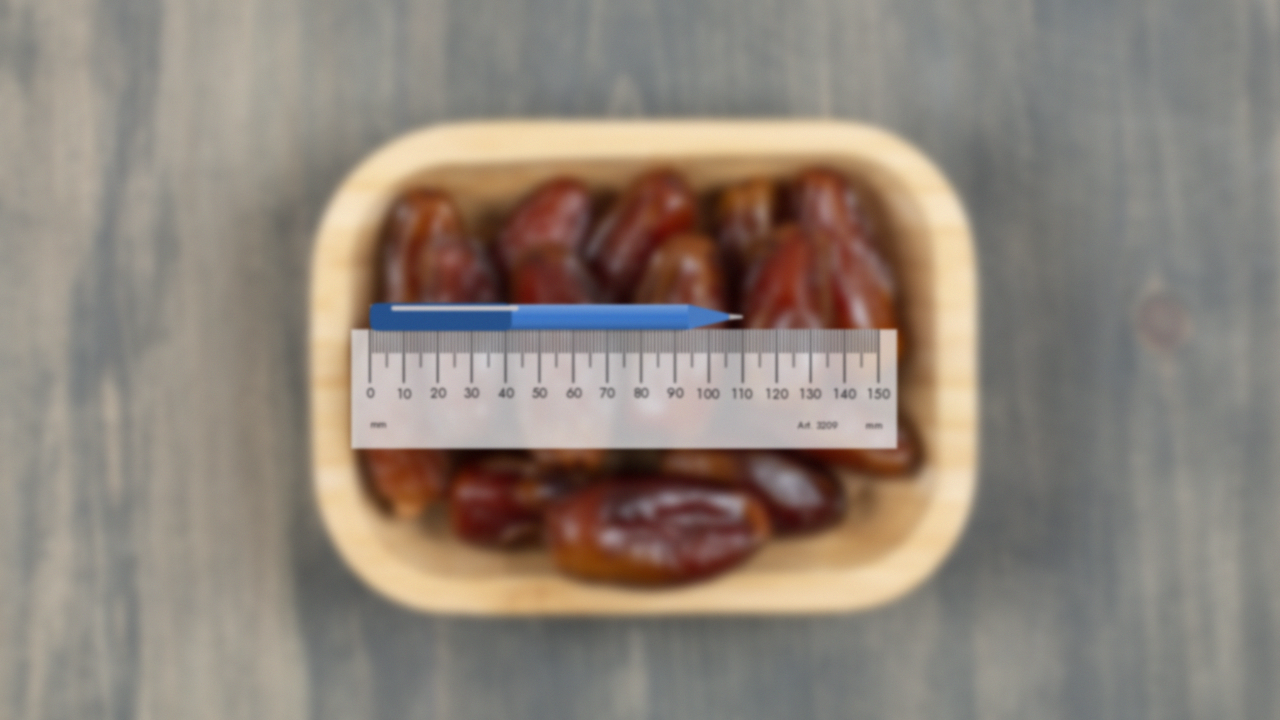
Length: value=110 unit=mm
